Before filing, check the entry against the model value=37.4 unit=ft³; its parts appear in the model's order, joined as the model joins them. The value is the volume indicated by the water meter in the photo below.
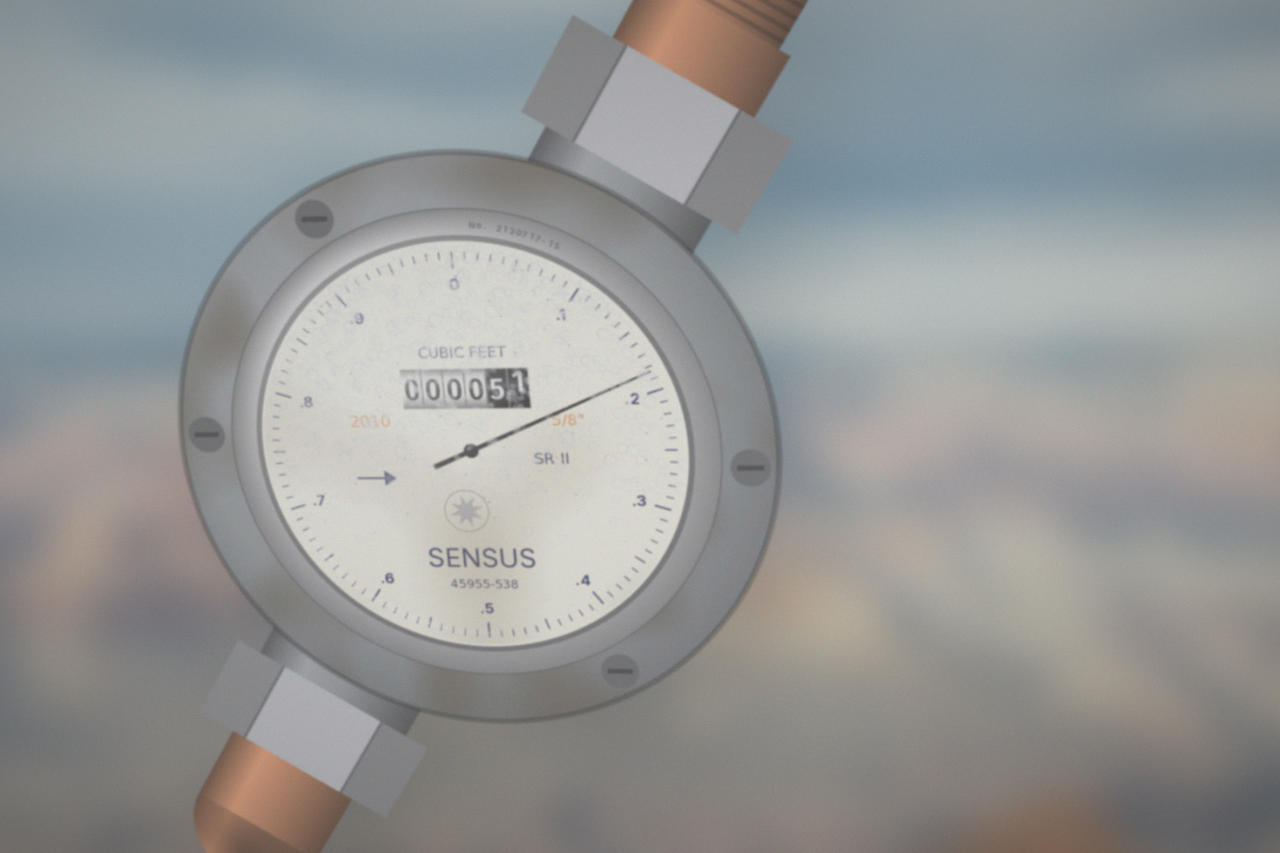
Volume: value=51.18 unit=ft³
